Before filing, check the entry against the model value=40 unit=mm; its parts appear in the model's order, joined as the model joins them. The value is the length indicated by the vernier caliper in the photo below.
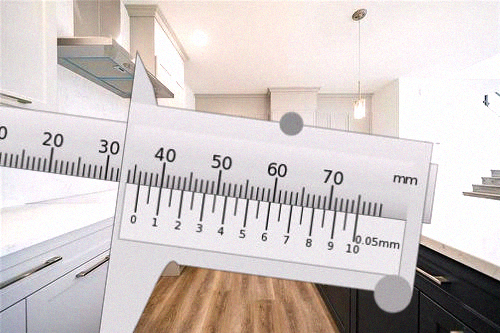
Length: value=36.0 unit=mm
